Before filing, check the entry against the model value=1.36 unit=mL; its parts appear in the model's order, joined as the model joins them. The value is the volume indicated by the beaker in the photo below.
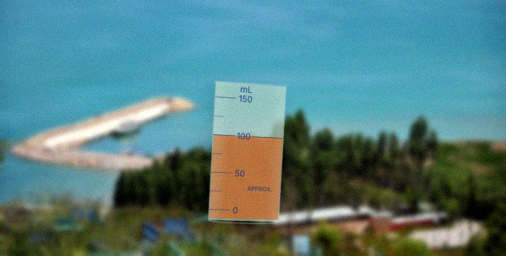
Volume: value=100 unit=mL
